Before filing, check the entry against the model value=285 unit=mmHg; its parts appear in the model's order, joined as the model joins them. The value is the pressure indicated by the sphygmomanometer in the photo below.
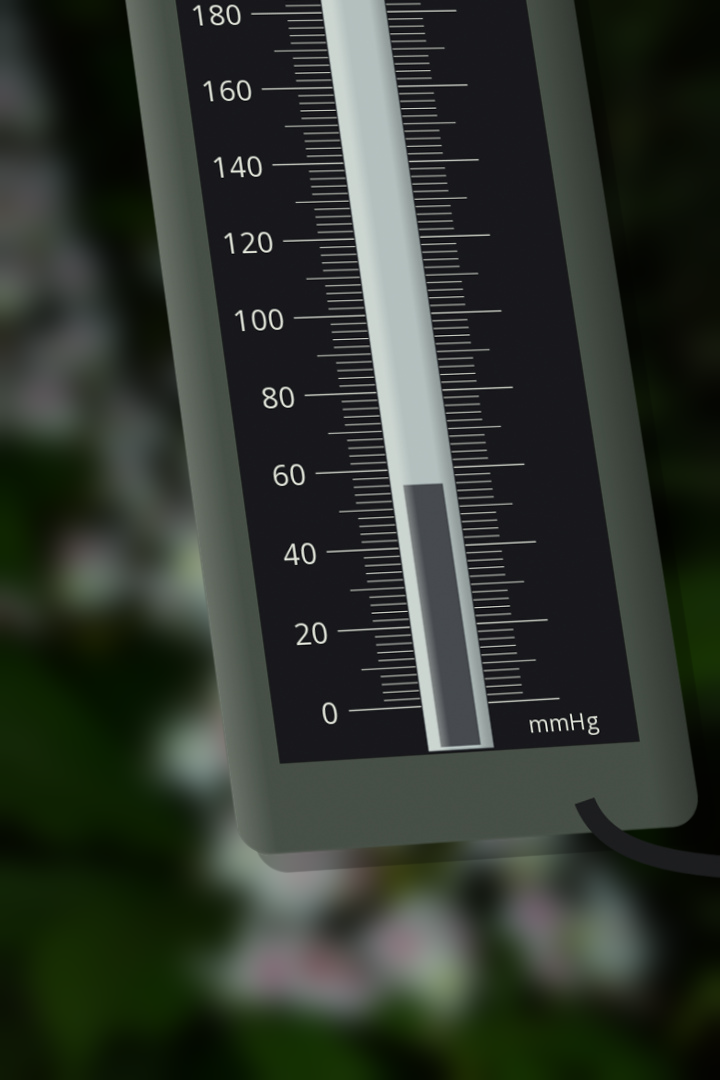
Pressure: value=56 unit=mmHg
